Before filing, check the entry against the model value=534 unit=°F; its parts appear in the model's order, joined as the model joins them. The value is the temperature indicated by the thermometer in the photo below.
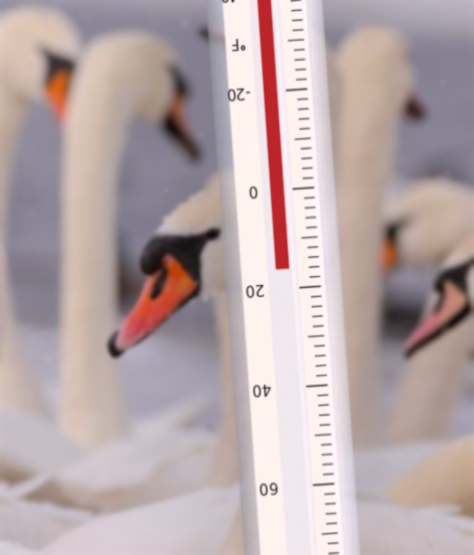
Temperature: value=16 unit=°F
